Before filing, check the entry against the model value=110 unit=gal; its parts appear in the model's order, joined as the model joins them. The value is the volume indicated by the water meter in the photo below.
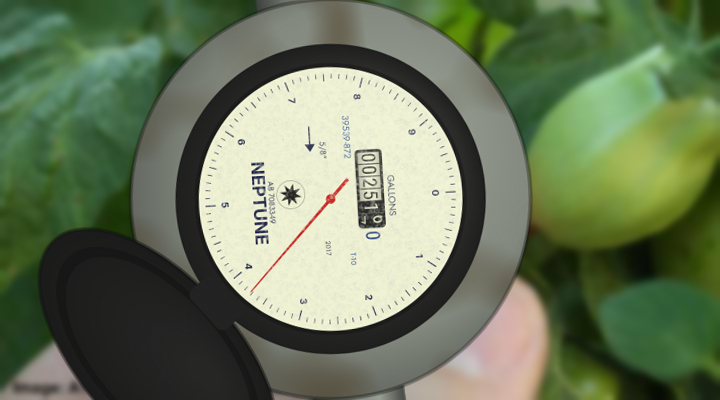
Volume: value=25163.7 unit=gal
